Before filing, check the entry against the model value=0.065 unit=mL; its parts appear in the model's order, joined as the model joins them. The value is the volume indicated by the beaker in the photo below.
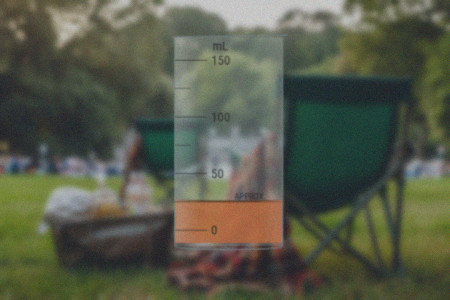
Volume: value=25 unit=mL
